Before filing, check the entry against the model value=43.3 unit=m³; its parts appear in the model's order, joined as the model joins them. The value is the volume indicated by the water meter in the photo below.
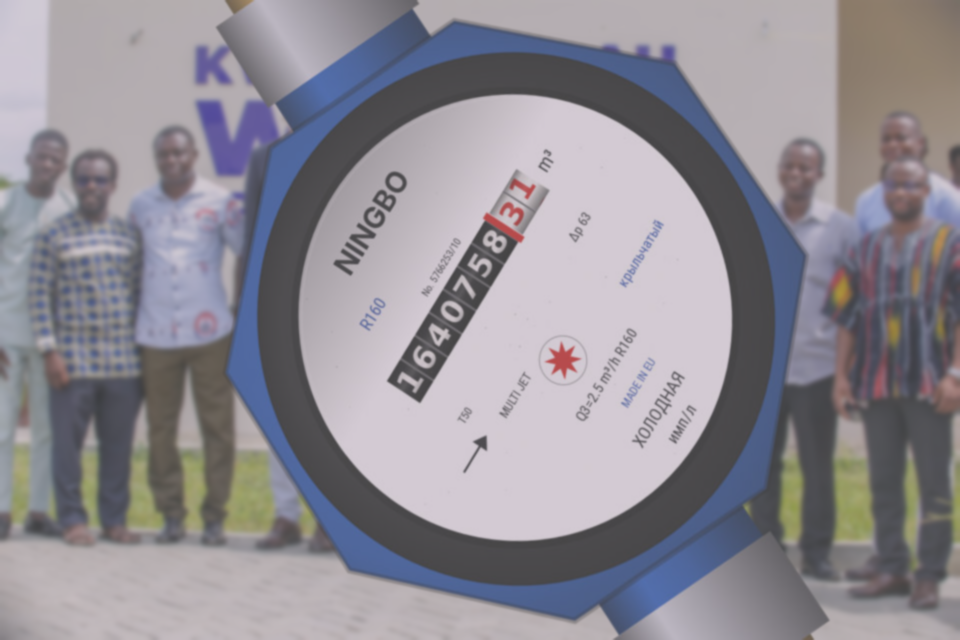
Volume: value=1640758.31 unit=m³
